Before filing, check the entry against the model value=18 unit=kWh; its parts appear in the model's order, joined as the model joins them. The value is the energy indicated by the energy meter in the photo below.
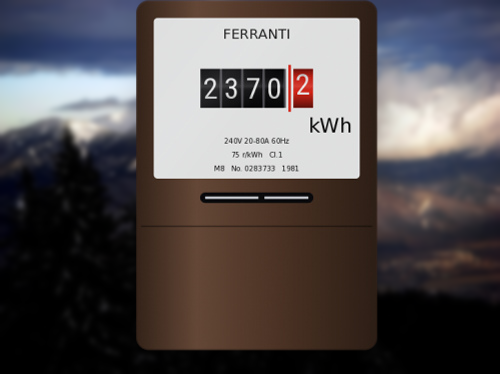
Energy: value=2370.2 unit=kWh
